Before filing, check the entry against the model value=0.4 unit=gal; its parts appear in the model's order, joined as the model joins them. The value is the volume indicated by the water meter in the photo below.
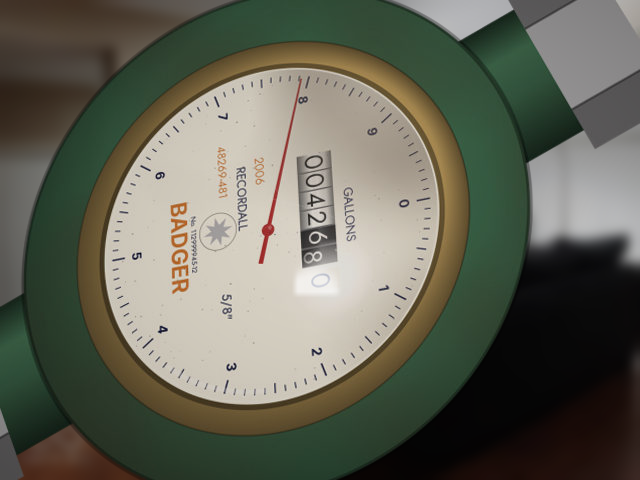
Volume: value=42677.9 unit=gal
